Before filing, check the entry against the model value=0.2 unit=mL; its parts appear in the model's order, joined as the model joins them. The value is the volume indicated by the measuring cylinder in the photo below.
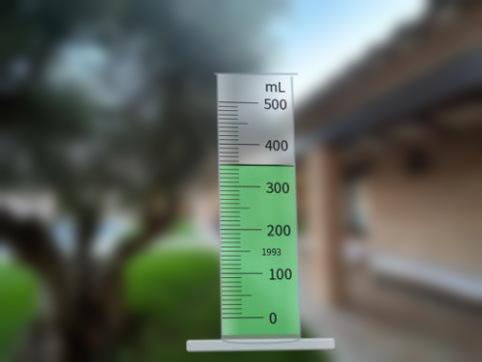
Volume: value=350 unit=mL
